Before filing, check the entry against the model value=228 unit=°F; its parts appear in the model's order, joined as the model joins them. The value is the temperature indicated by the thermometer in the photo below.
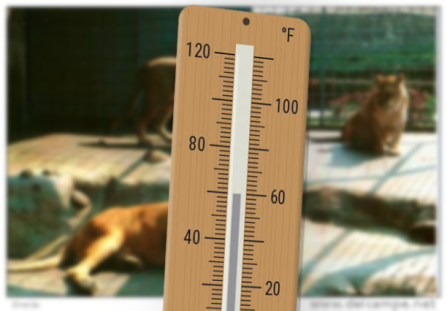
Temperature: value=60 unit=°F
